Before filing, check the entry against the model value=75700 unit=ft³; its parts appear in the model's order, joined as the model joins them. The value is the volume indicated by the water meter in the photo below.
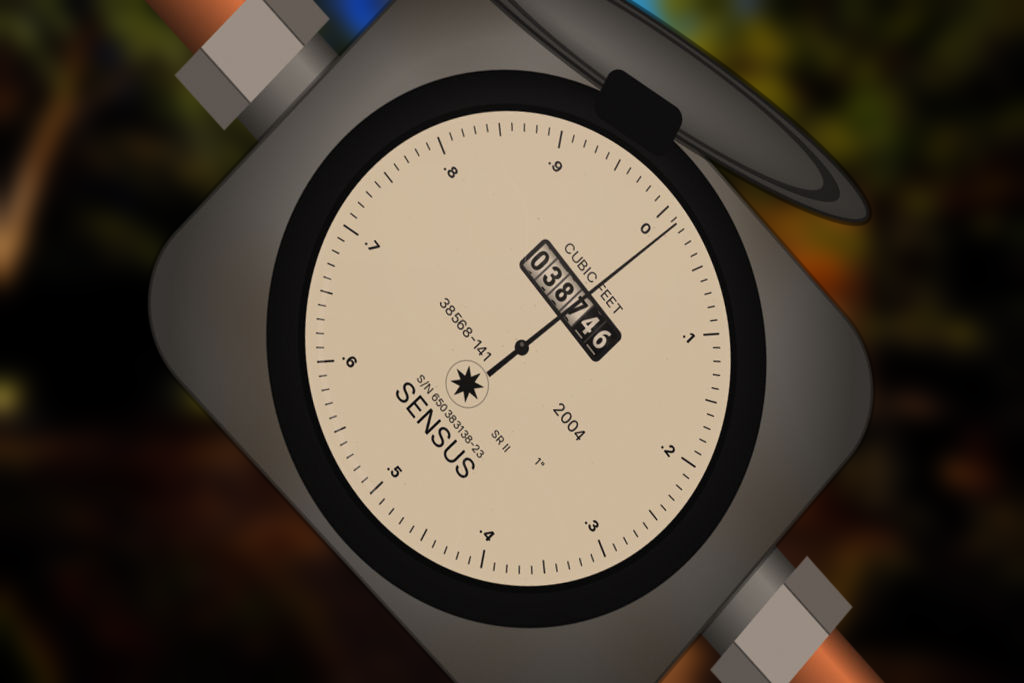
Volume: value=38746.01 unit=ft³
